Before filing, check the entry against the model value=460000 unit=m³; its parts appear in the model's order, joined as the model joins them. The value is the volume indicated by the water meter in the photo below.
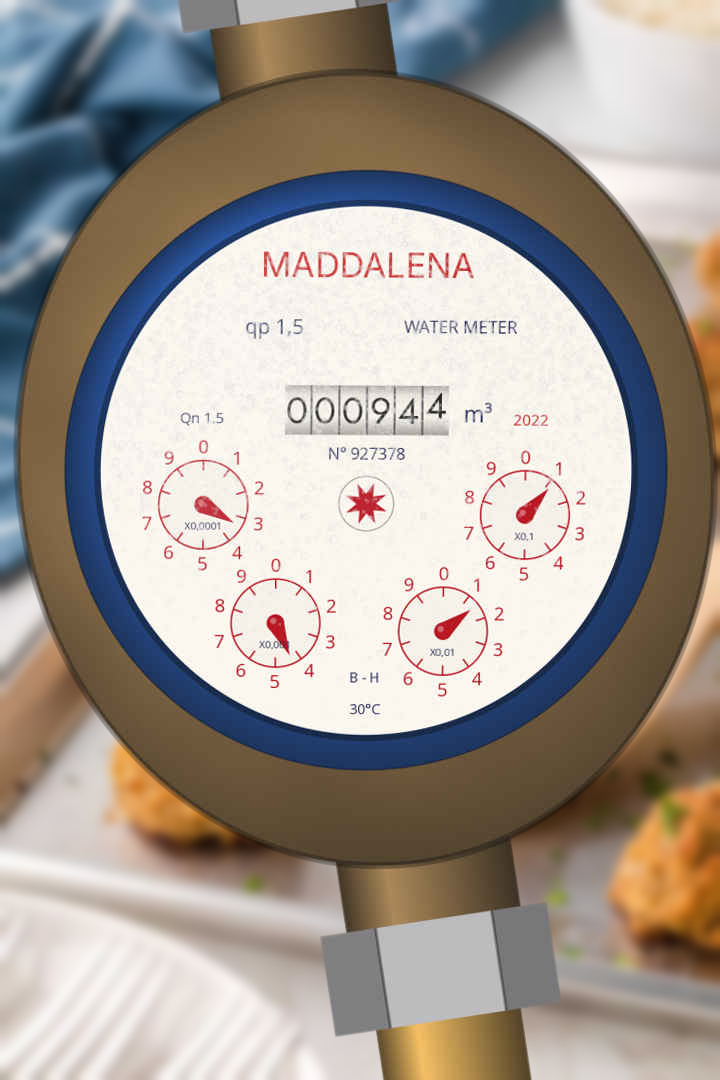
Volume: value=944.1143 unit=m³
